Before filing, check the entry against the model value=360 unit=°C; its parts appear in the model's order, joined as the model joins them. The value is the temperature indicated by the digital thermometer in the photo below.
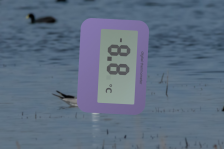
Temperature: value=-8.8 unit=°C
